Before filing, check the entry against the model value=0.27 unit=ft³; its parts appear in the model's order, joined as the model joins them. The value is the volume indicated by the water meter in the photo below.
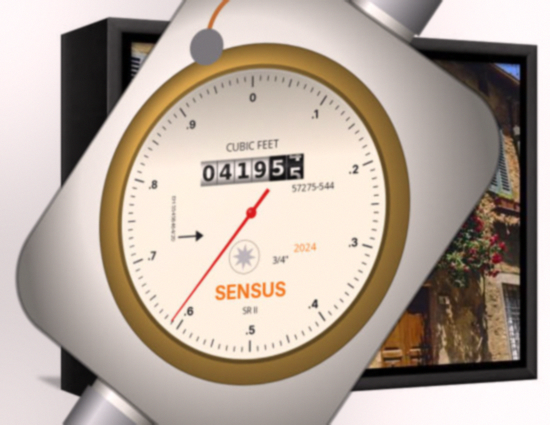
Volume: value=41954.61 unit=ft³
